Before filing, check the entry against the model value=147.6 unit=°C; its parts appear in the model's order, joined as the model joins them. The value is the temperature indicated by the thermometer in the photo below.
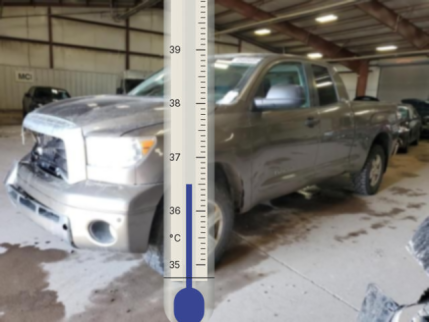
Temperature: value=36.5 unit=°C
